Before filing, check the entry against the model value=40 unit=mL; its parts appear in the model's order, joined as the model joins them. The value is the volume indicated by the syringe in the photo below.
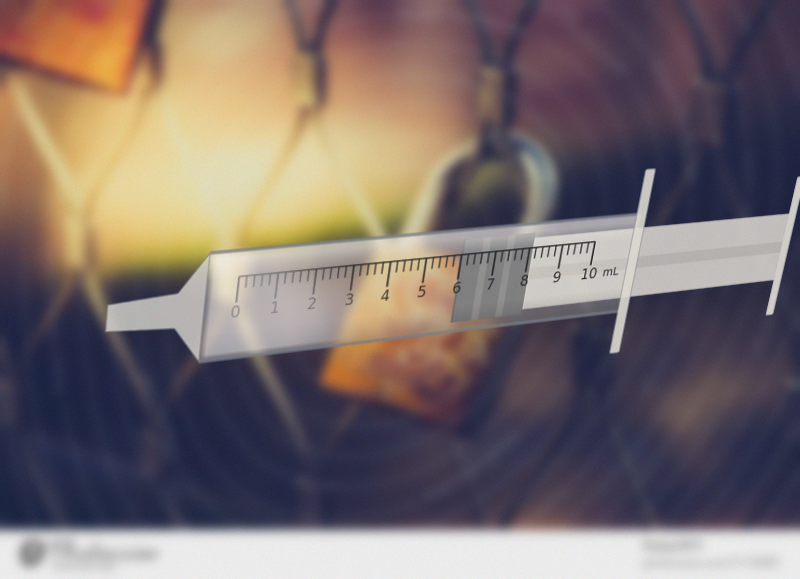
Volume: value=6 unit=mL
